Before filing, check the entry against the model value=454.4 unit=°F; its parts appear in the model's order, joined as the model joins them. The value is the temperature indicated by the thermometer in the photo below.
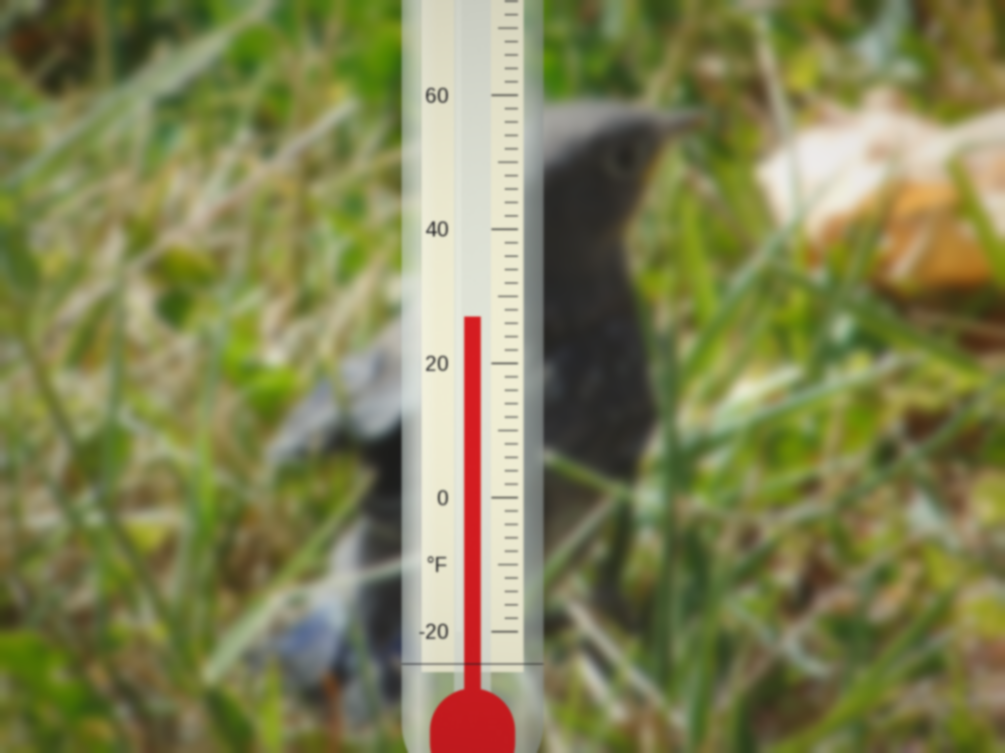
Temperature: value=27 unit=°F
